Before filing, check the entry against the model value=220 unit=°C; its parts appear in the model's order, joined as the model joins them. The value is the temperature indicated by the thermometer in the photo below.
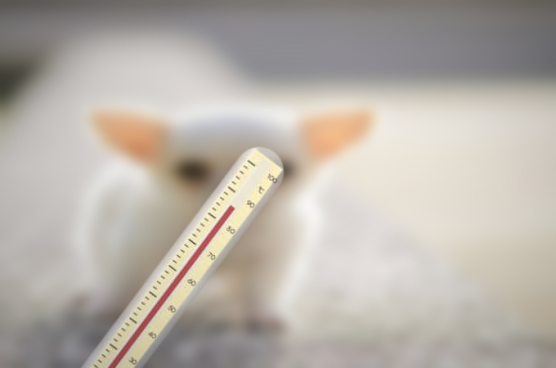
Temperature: value=86 unit=°C
